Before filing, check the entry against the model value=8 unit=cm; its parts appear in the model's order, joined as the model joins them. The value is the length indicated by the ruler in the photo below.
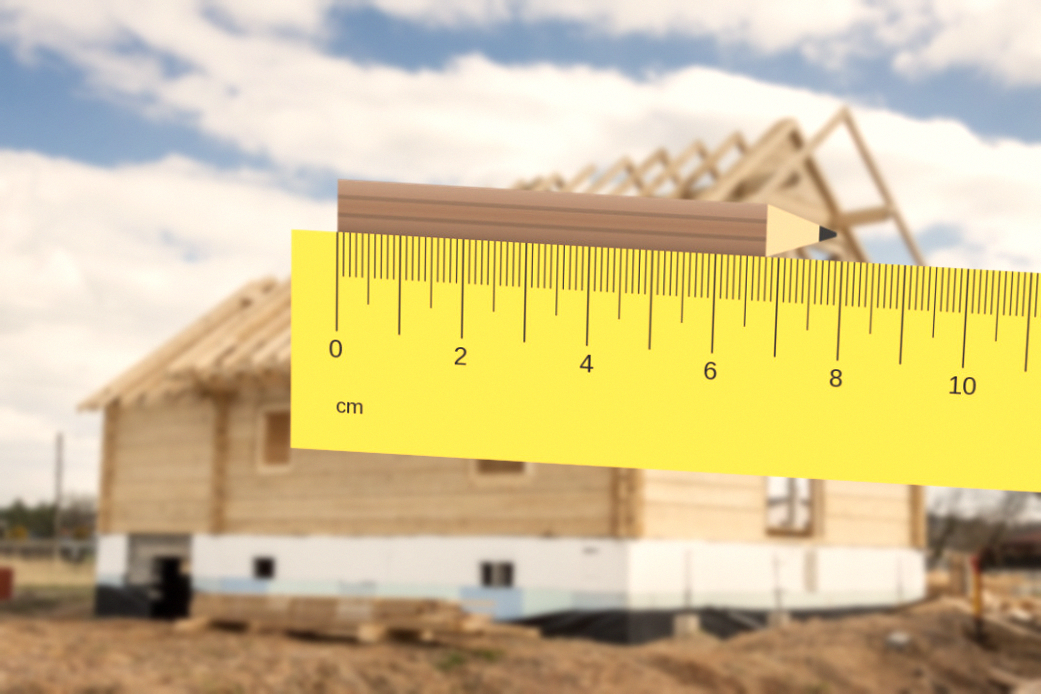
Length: value=7.9 unit=cm
